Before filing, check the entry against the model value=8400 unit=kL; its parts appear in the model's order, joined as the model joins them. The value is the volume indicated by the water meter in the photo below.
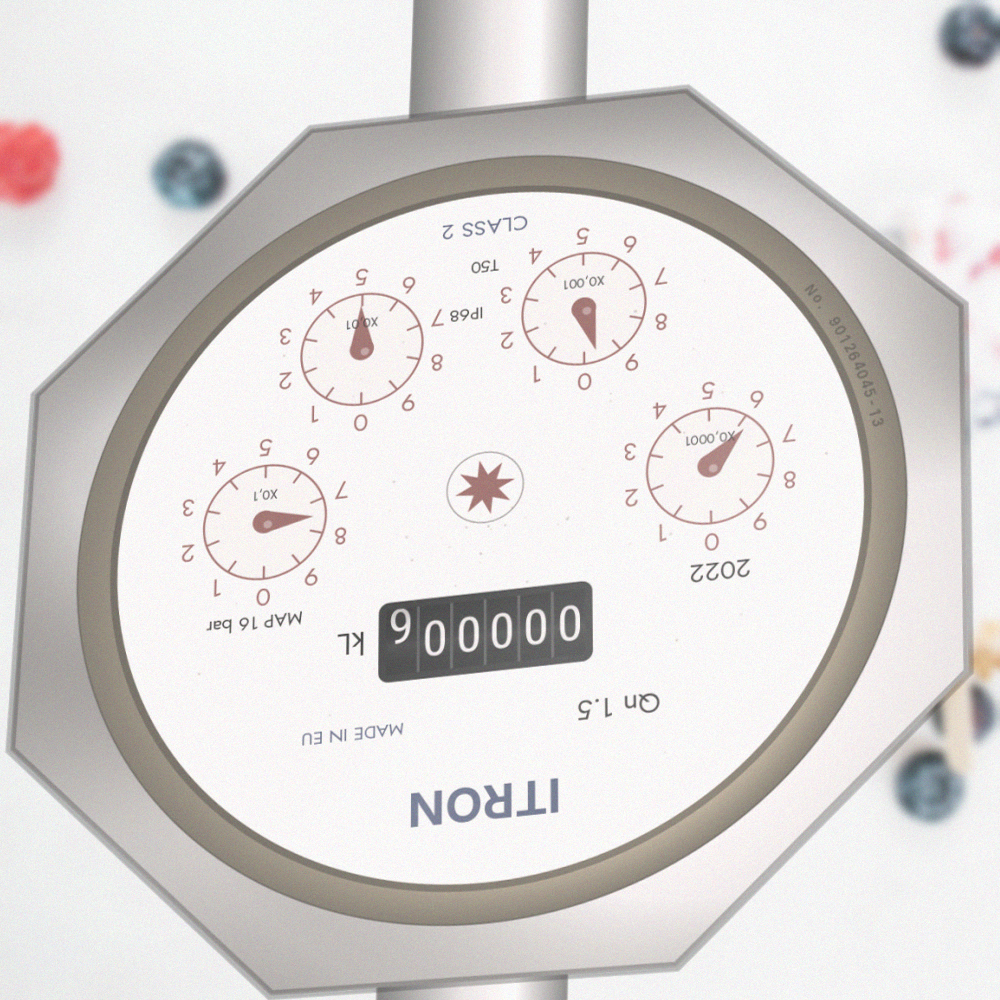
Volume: value=5.7496 unit=kL
